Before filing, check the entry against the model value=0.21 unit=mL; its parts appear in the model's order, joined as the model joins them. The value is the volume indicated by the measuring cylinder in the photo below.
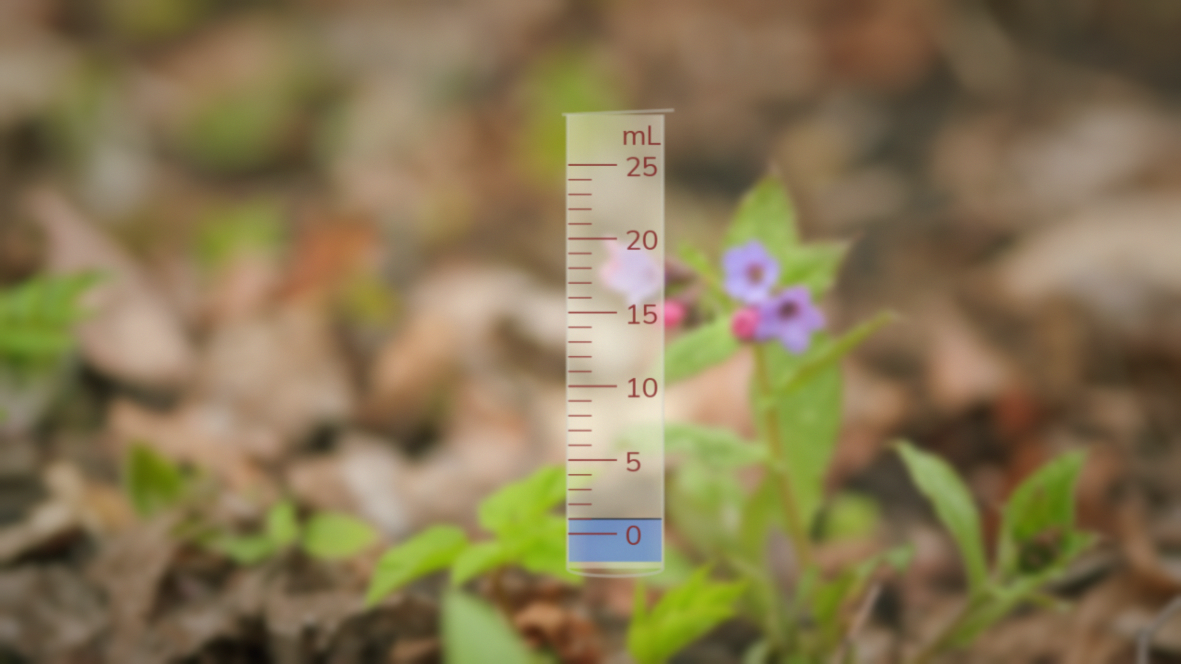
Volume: value=1 unit=mL
